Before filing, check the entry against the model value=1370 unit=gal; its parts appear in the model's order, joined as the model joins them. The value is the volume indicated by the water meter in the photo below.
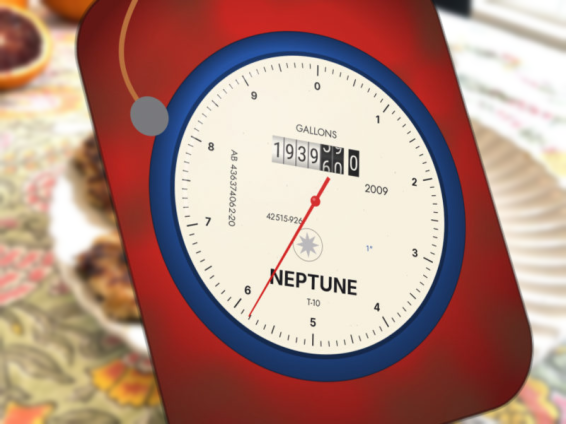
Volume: value=1939595.8 unit=gal
